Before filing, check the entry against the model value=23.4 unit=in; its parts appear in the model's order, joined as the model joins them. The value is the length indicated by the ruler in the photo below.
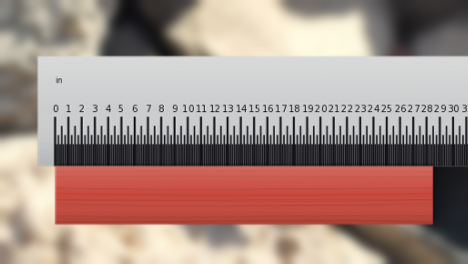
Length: value=28.5 unit=in
